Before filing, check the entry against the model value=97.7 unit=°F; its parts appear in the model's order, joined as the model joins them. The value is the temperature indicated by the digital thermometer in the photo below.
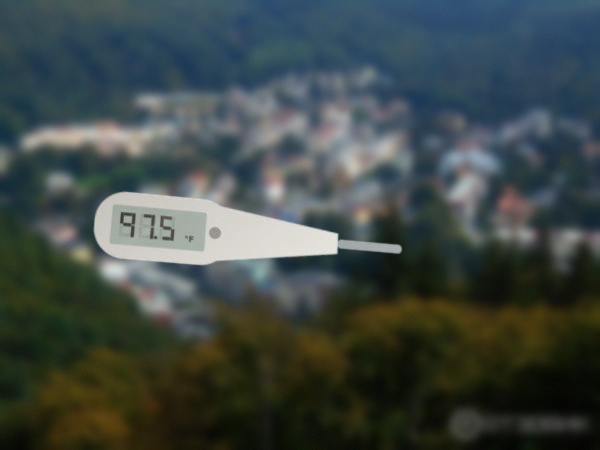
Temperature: value=97.5 unit=°F
